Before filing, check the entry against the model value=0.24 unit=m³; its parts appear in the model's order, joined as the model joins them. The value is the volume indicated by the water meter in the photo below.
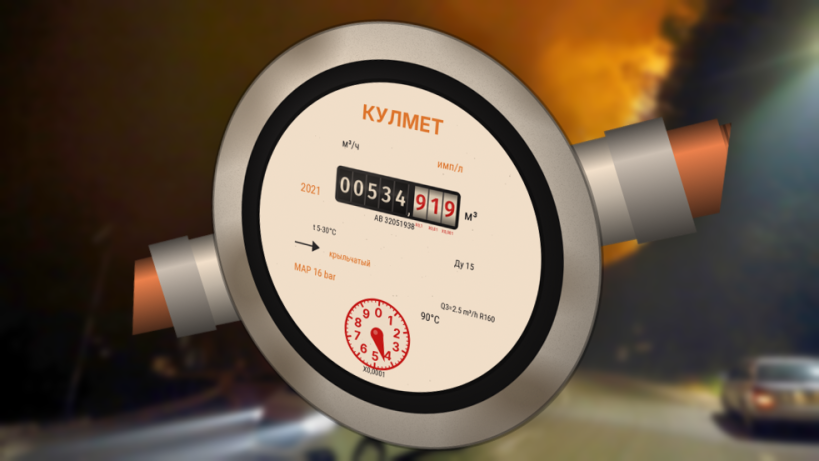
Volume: value=534.9194 unit=m³
